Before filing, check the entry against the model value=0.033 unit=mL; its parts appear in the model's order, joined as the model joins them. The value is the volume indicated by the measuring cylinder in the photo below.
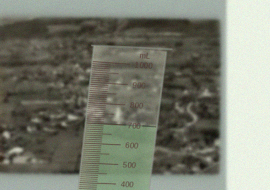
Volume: value=700 unit=mL
